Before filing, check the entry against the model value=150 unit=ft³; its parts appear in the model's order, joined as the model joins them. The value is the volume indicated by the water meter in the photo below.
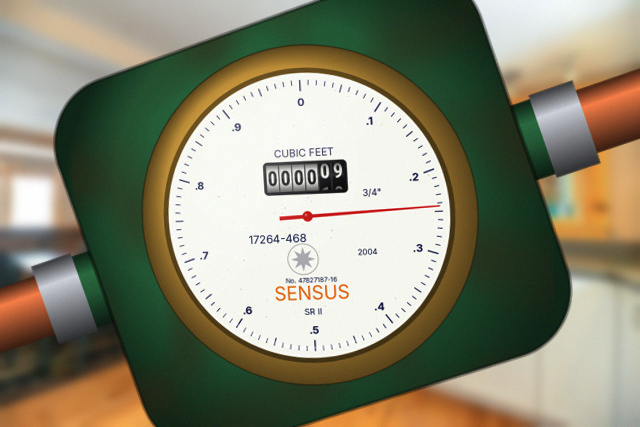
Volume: value=9.24 unit=ft³
